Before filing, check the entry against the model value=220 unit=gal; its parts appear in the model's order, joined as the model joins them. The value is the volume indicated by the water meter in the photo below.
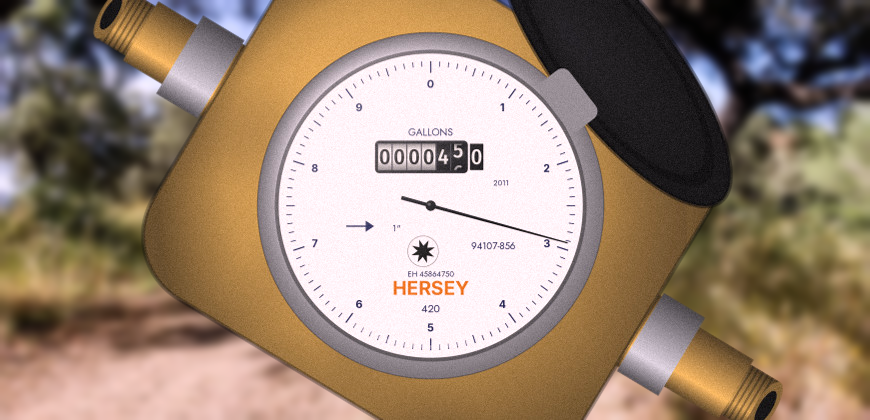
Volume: value=452.9 unit=gal
